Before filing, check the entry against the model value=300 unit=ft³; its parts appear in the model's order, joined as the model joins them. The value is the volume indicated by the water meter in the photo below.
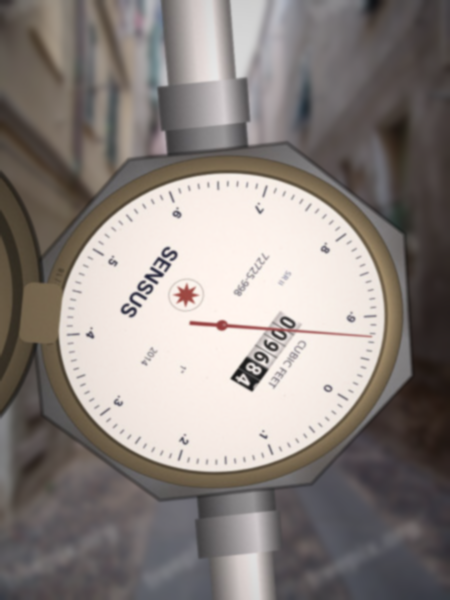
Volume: value=9683.92 unit=ft³
